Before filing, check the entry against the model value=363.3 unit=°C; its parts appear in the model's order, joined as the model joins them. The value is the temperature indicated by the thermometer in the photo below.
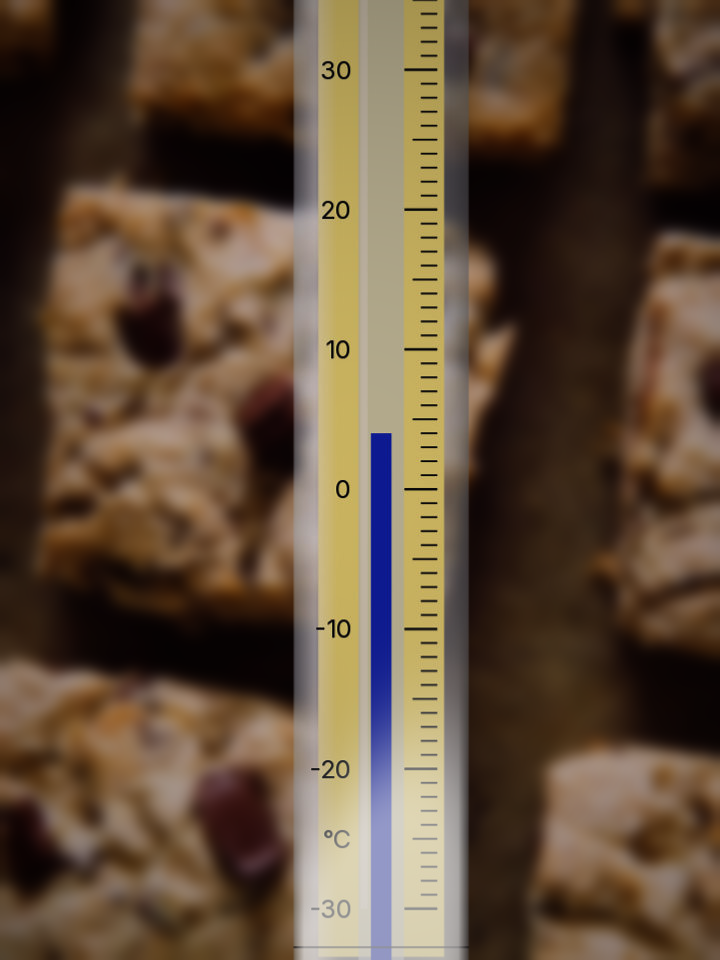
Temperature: value=4 unit=°C
